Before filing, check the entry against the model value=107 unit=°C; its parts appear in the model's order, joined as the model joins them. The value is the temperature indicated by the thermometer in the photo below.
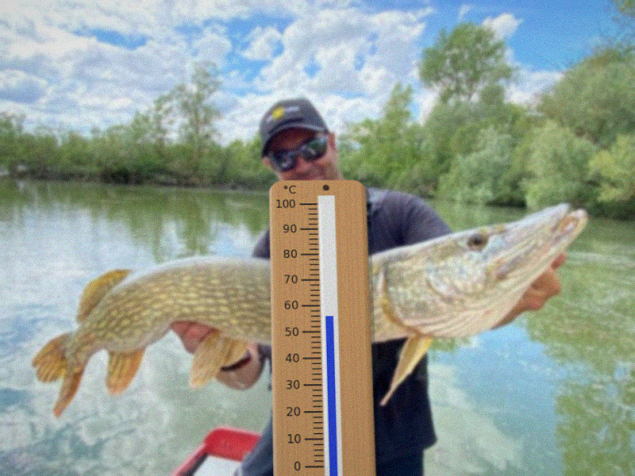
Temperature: value=56 unit=°C
